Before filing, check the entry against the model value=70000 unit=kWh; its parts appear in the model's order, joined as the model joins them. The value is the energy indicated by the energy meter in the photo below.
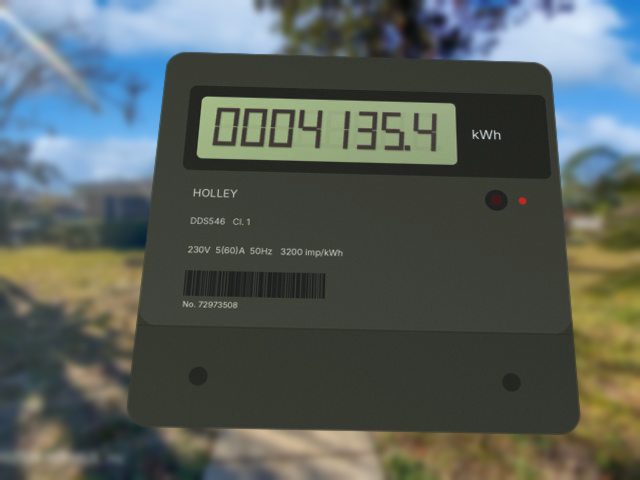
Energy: value=4135.4 unit=kWh
